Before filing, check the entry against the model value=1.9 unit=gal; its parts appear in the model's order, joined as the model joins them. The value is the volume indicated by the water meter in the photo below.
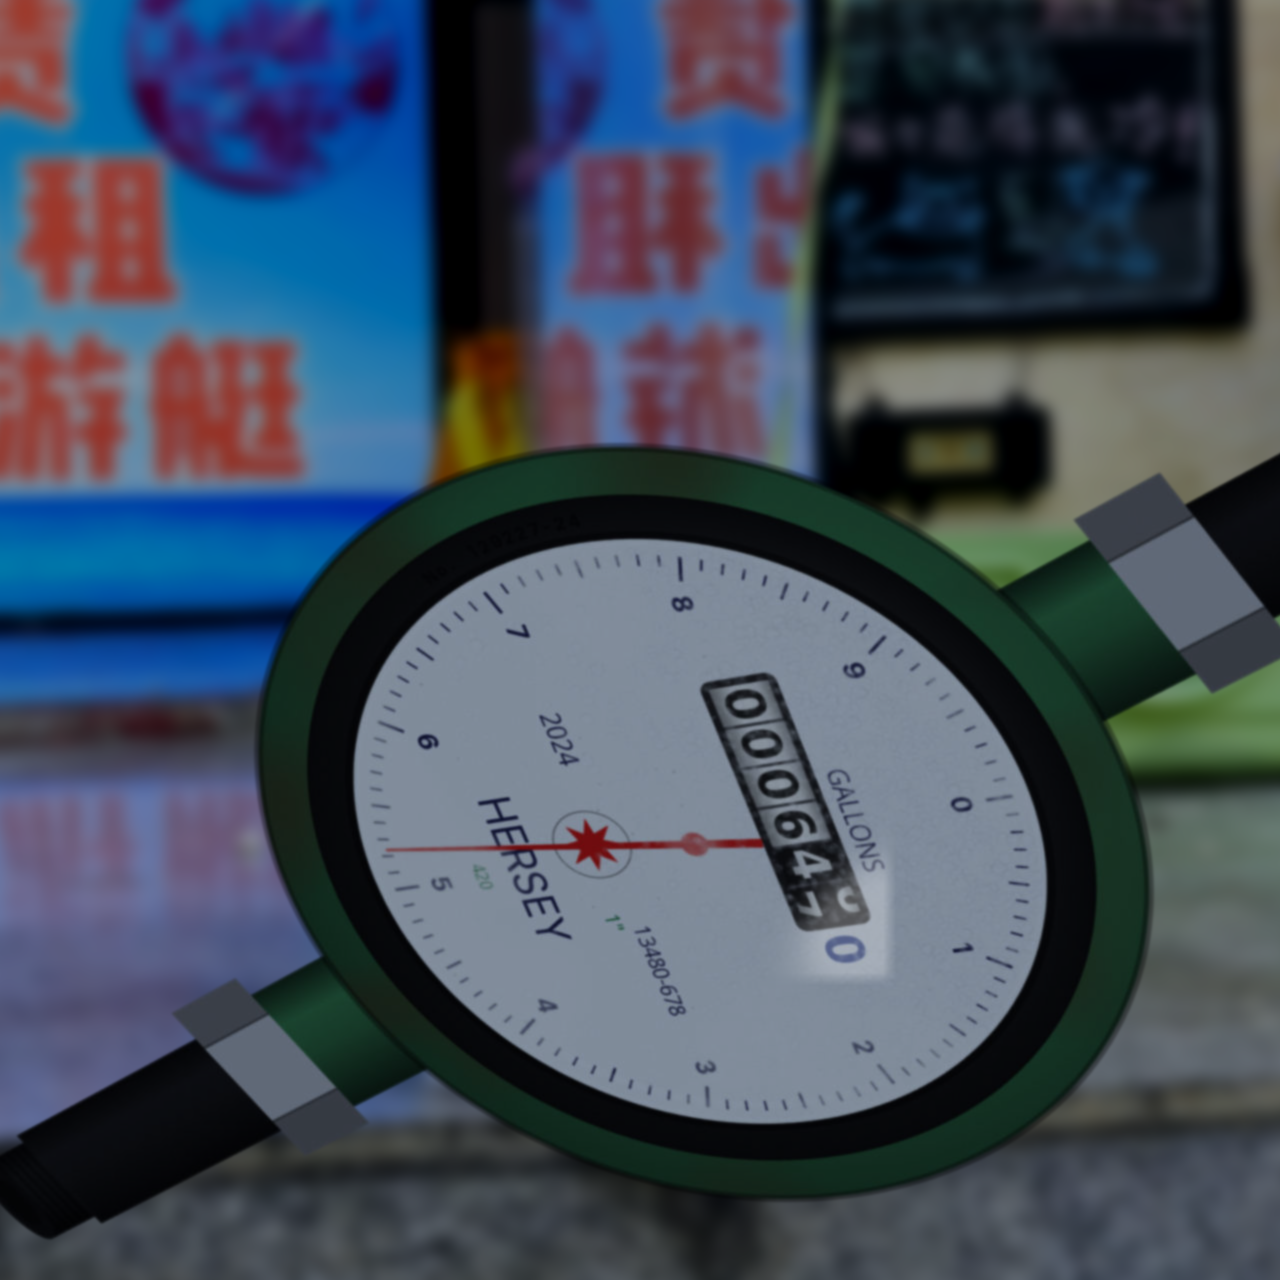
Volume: value=6465.2 unit=gal
